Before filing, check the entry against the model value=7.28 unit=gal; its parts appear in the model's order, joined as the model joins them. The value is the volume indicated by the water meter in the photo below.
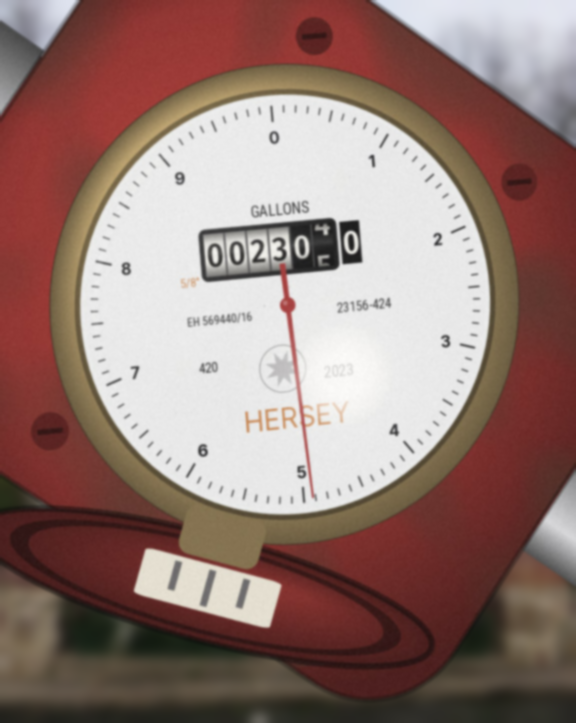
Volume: value=23044.9 unit=gal
